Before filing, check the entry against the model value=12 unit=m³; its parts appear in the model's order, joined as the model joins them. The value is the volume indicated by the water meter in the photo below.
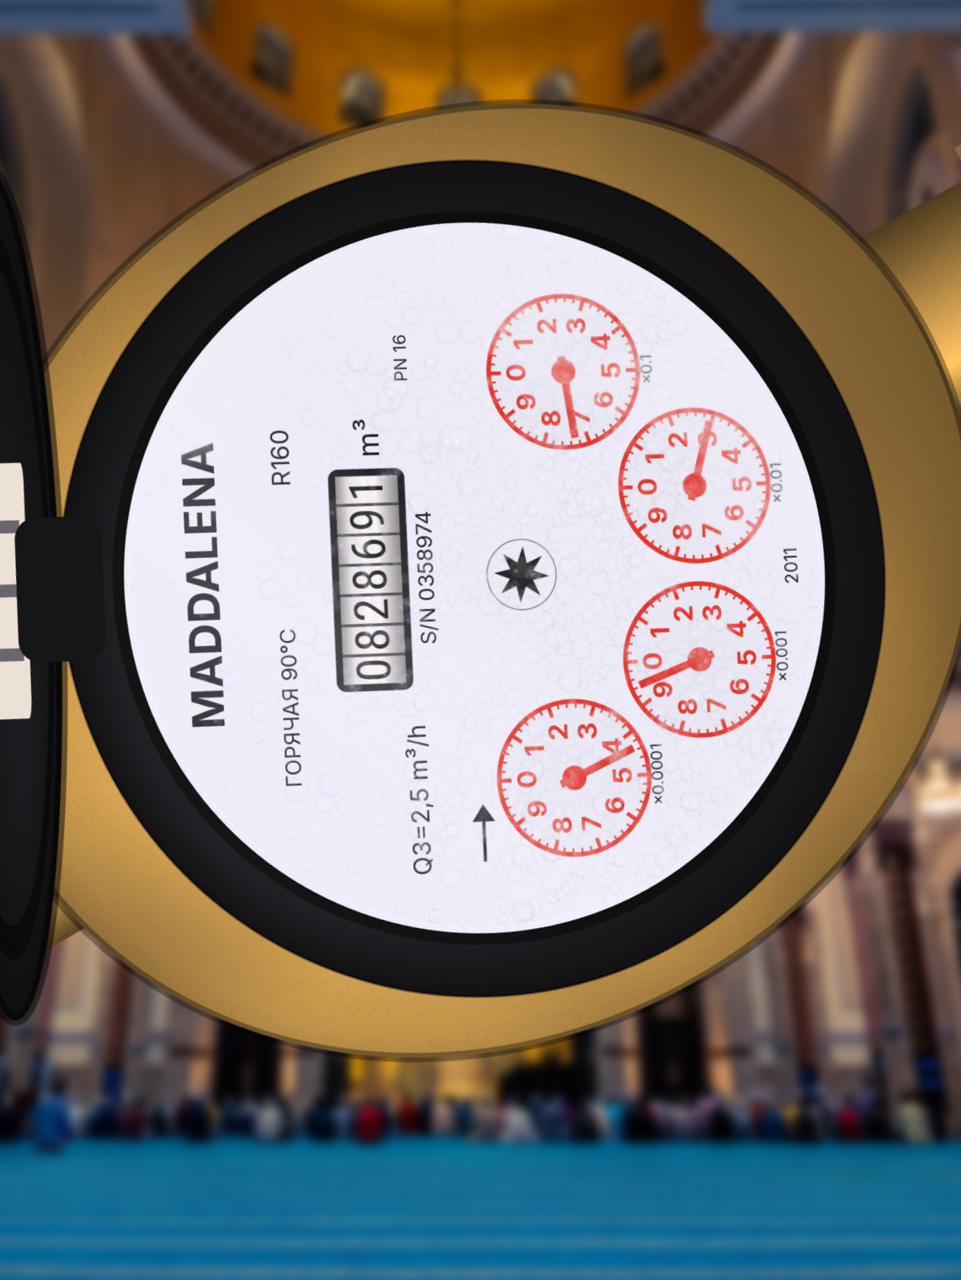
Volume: value=828691.7294 unit=m³
